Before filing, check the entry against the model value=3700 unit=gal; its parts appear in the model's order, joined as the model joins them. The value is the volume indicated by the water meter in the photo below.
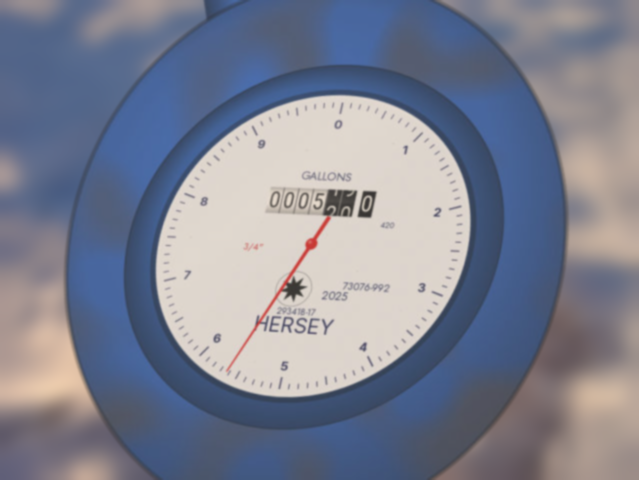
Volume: value=5195.6 unit=gal
